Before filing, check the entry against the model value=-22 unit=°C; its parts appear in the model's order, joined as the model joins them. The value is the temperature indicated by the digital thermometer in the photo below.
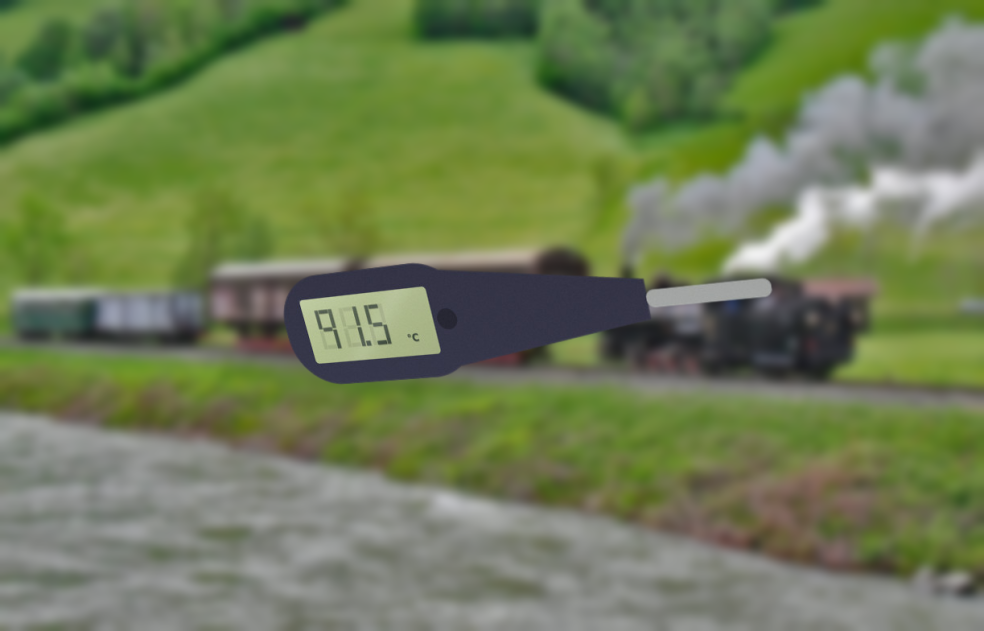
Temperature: value=91.5 unit=°C
